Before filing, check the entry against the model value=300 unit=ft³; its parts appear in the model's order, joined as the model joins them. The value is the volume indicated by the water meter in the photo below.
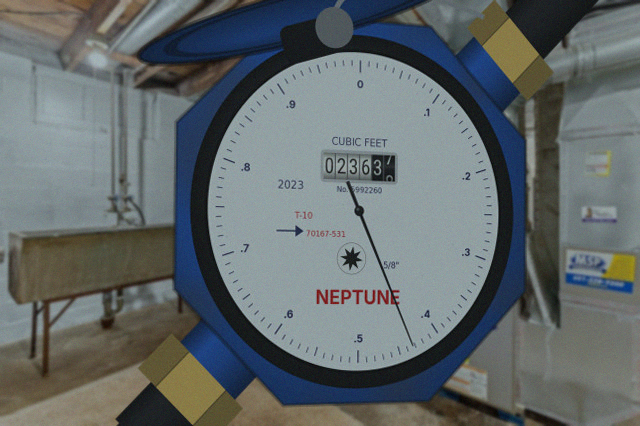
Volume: value=23637.43 unit=ft³
